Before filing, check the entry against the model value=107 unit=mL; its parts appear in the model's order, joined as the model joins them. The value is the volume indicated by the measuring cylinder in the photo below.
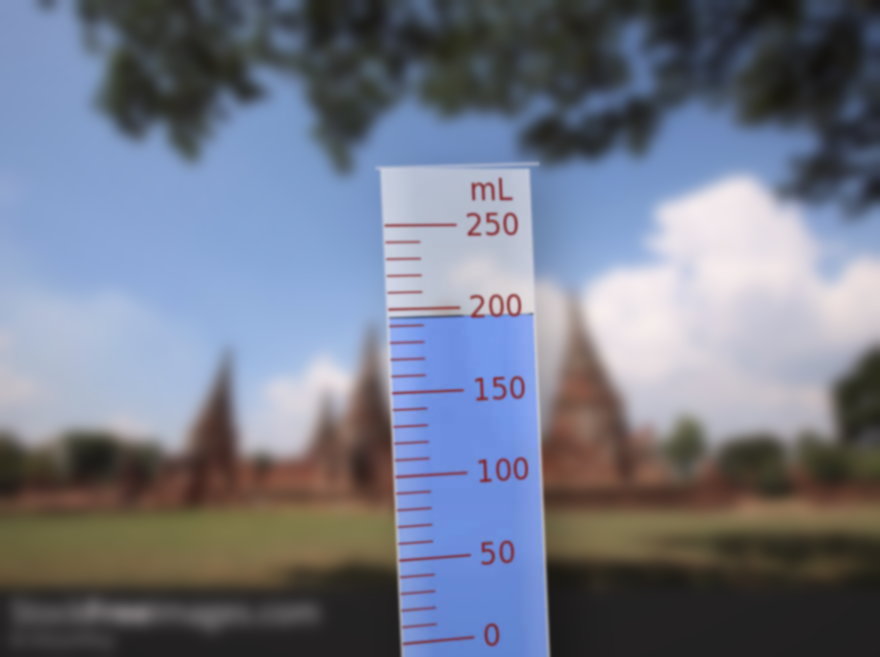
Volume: value=195 unit=mL
